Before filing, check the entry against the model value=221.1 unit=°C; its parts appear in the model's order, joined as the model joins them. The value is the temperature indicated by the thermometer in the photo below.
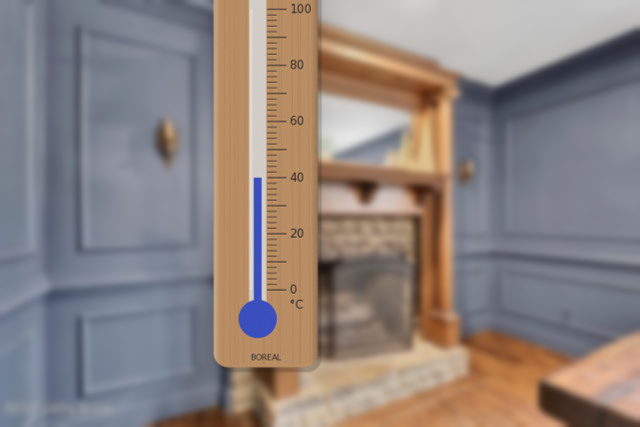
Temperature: value=40 unit=°C
